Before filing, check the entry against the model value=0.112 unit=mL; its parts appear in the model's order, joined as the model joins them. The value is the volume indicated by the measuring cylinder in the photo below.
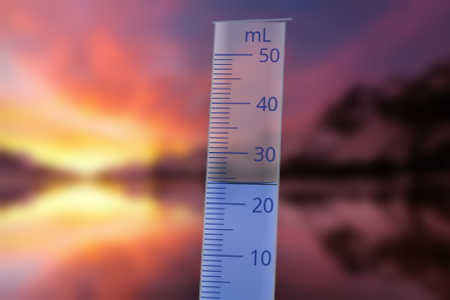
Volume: value=24 unit=mL
